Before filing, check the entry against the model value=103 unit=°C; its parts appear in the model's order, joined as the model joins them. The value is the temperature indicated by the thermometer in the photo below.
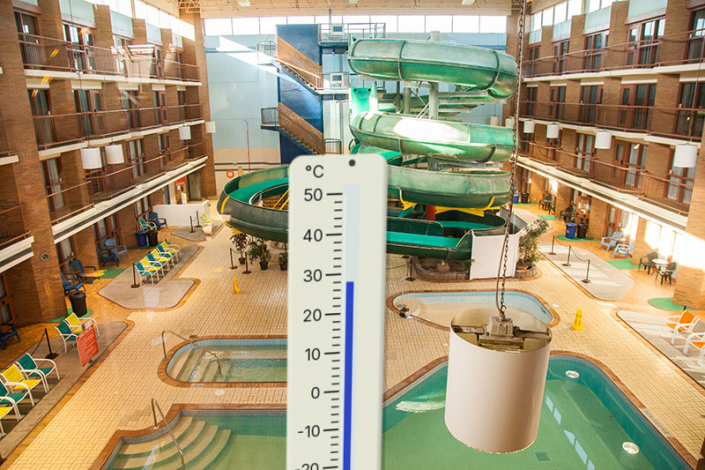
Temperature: value=28 unit=°C
